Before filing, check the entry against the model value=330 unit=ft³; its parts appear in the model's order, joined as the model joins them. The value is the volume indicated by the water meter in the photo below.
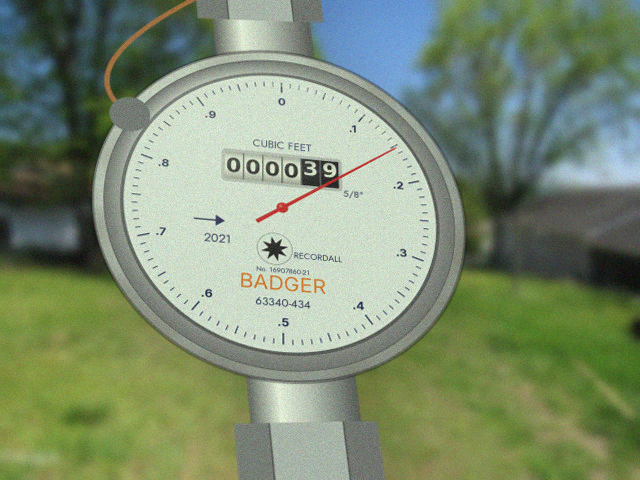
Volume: value=39.15 unit=ft³
